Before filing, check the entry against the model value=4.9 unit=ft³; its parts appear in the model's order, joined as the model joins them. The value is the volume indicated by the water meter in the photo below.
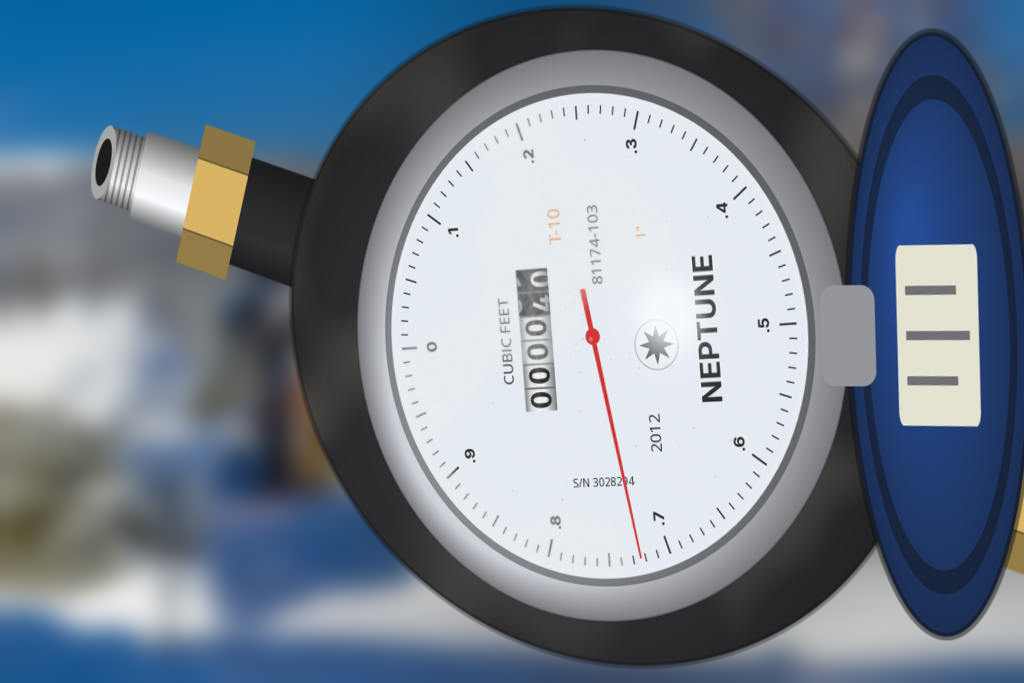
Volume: value=39.72 unit=ft³
